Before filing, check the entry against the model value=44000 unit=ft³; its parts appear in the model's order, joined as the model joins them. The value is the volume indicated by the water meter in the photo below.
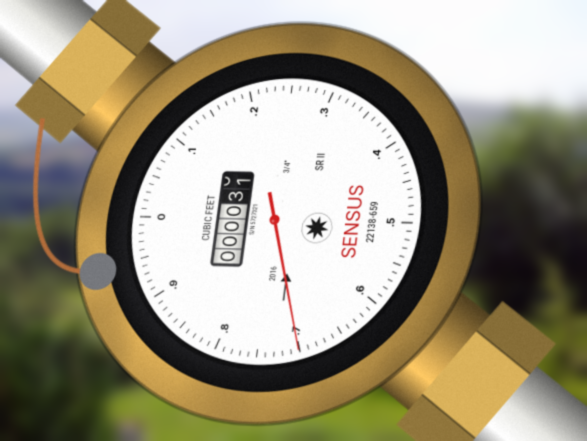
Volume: value=30.70 unit=ft³
